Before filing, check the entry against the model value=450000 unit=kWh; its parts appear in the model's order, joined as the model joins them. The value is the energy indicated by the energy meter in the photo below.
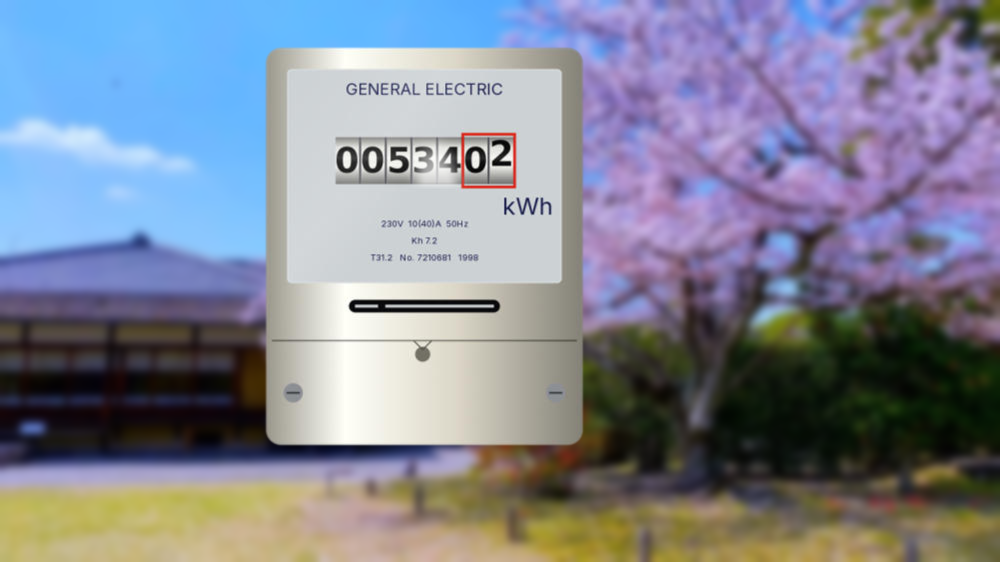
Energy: value=534.02 unit=kWh
